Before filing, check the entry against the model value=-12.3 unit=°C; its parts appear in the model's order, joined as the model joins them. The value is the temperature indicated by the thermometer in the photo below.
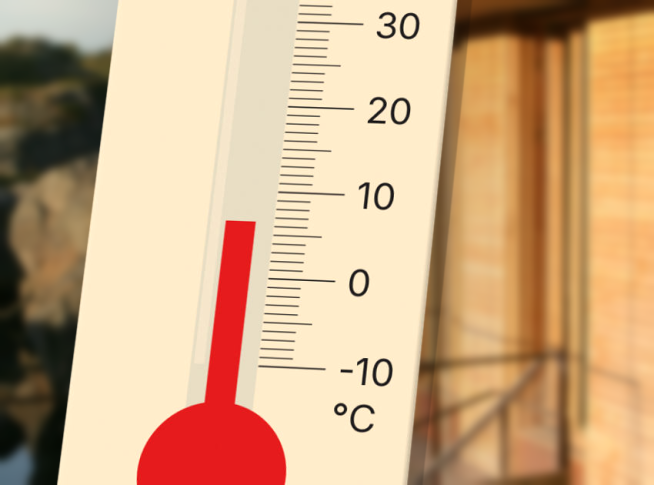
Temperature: value=6.5 unit=°C
